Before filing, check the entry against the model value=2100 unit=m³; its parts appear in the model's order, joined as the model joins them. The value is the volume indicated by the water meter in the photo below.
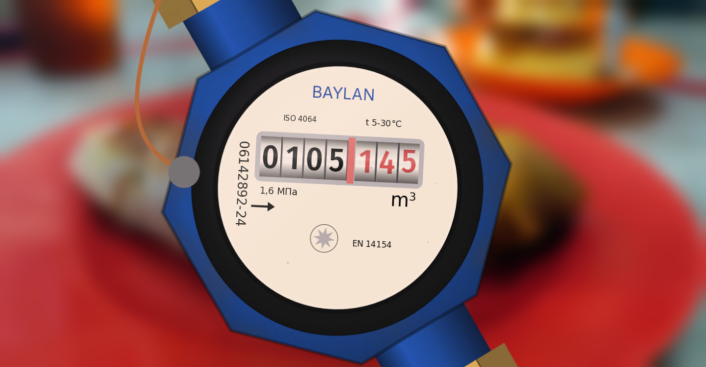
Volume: value=105.145 unit=m³
